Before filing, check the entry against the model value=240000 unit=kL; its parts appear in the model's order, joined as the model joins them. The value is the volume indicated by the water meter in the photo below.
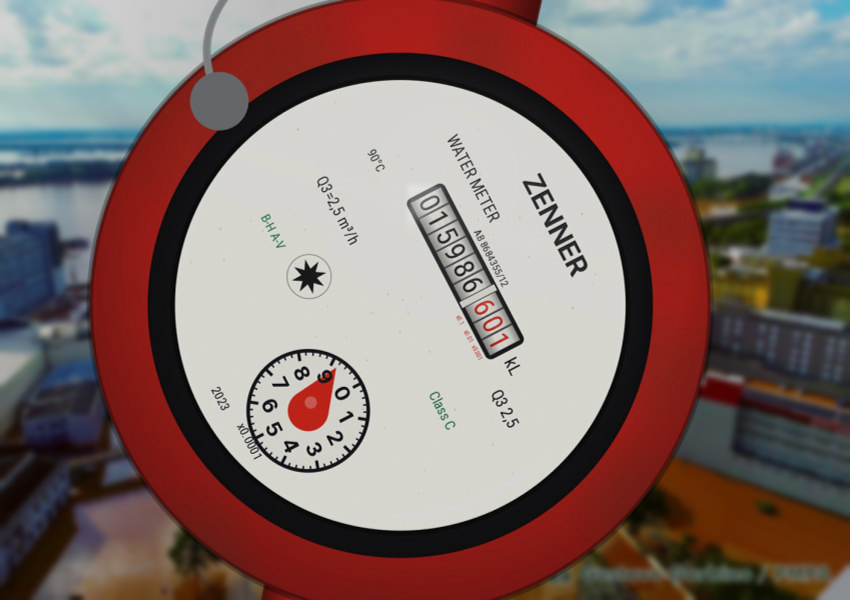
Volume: value=15986.6009 unit=kL
